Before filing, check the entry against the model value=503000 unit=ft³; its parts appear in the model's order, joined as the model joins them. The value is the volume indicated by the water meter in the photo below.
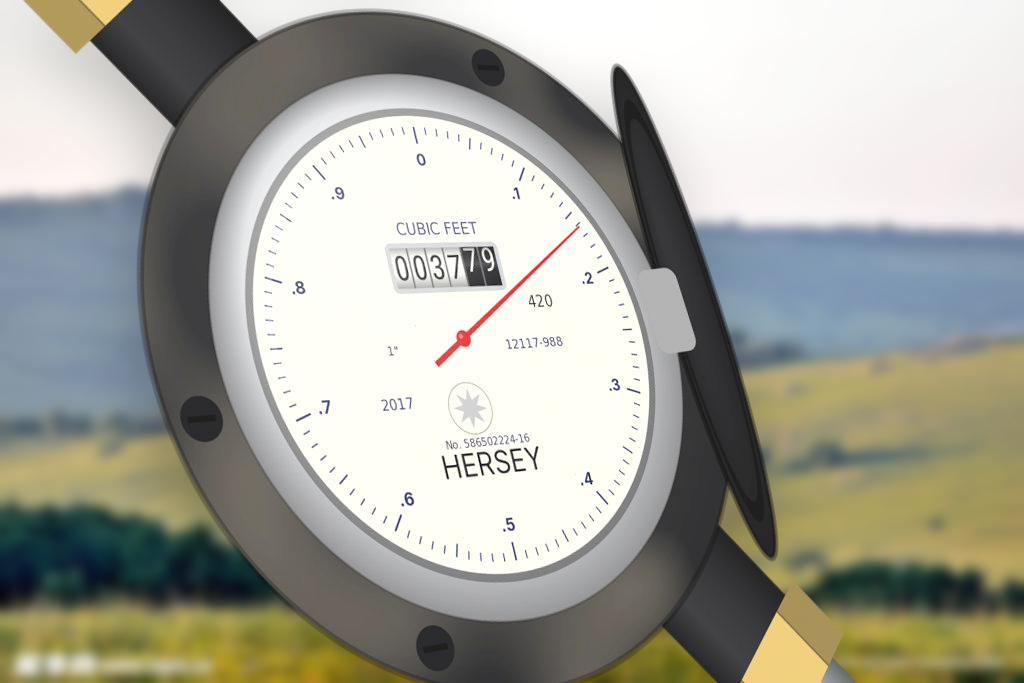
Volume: value=3779.16 unit=ft³
